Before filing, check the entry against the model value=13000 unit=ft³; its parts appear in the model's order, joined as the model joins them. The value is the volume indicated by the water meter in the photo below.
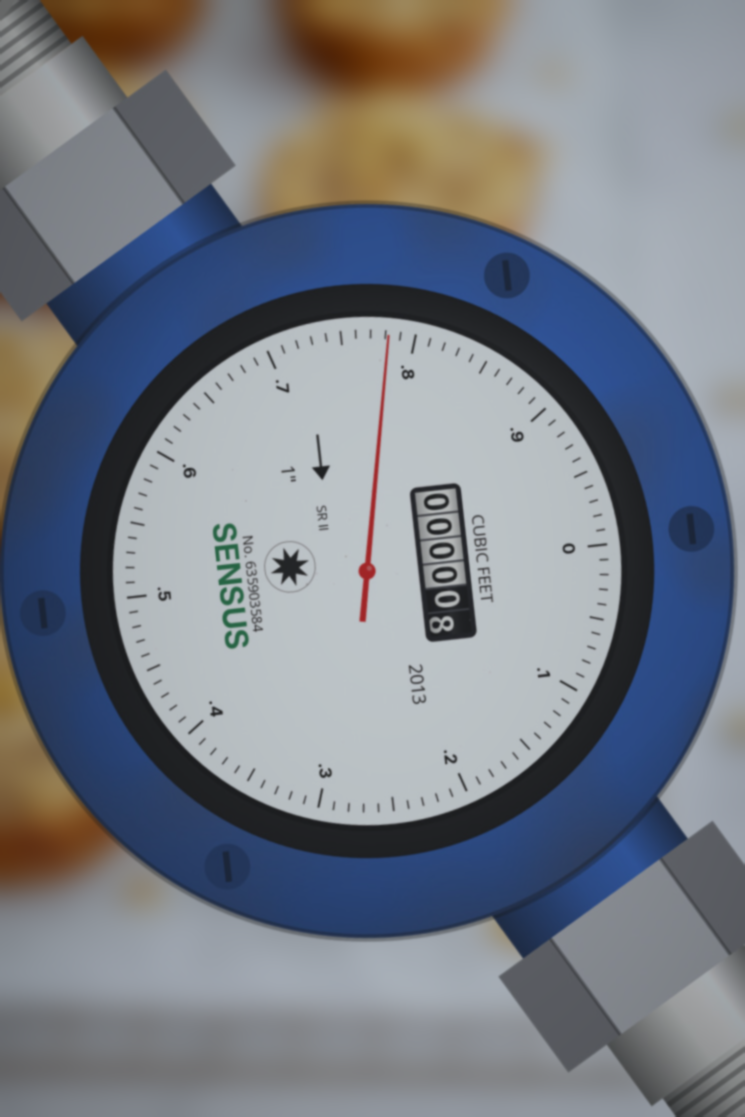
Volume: value=7.78 unit=ft³
